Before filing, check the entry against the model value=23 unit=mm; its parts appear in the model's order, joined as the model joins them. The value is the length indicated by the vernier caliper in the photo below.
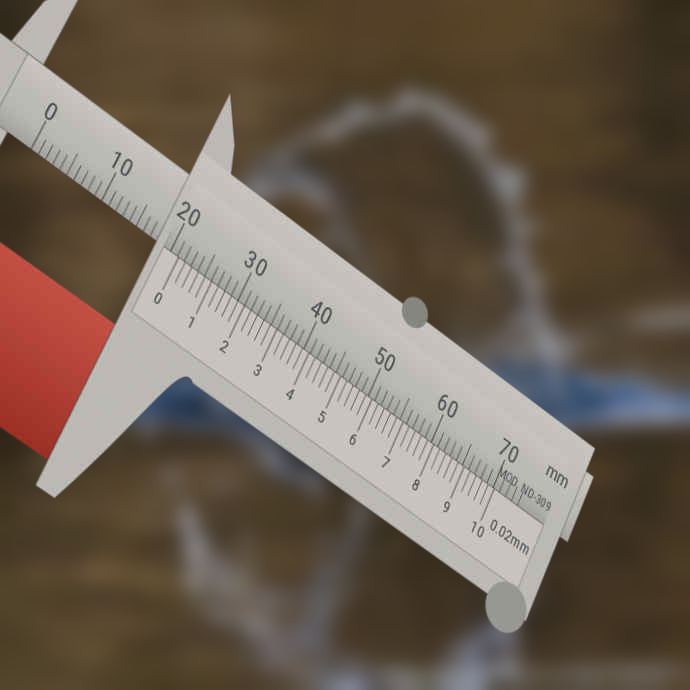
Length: value=21.2 unit=mm
